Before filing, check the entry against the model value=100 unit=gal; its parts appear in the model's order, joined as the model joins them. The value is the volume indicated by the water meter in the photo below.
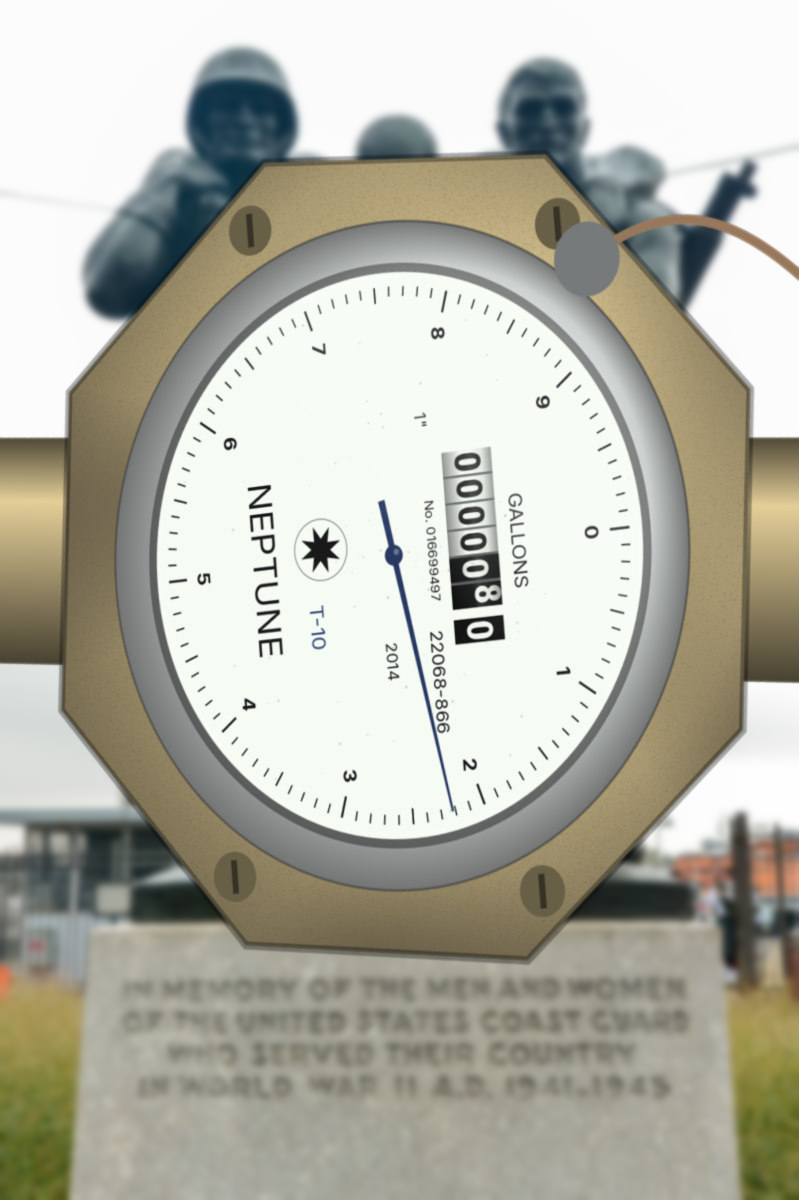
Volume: value=82.2 unit=gal
